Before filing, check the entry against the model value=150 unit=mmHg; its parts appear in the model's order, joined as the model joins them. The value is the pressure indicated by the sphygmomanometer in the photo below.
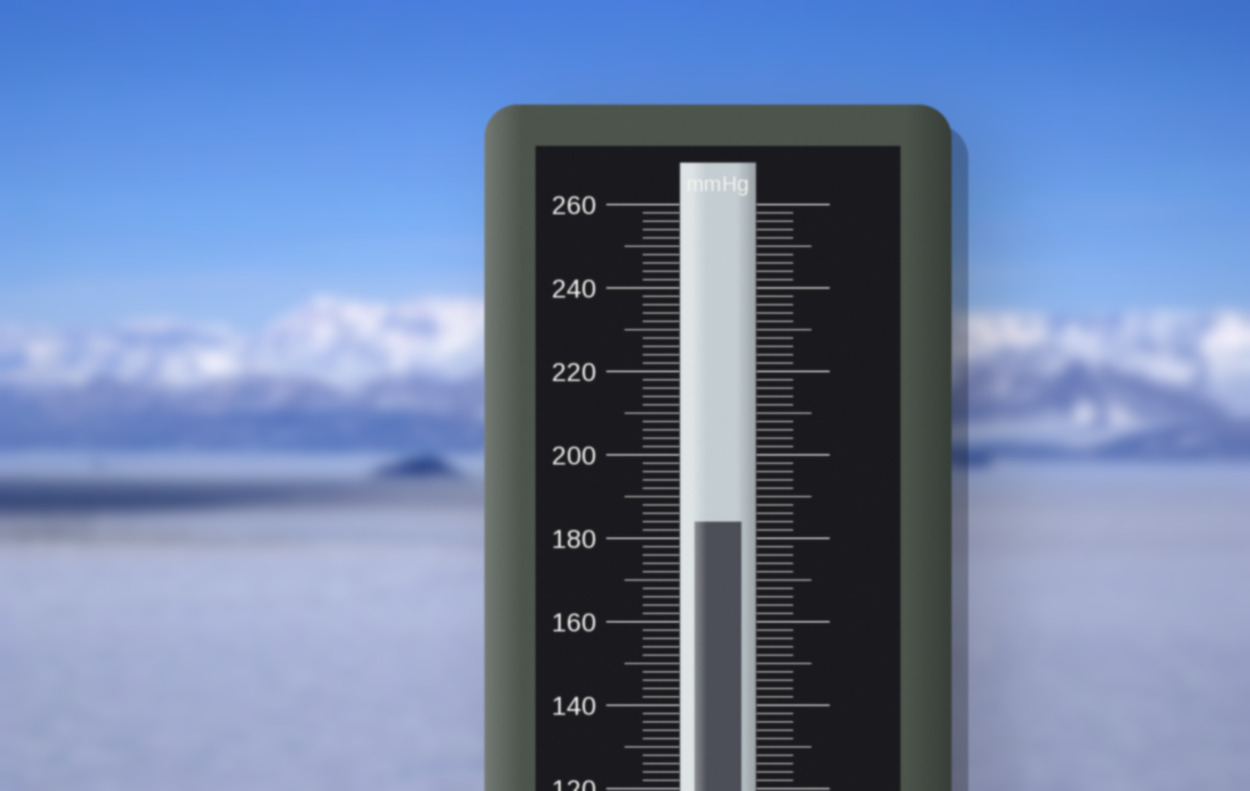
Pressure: value=184 unit=mmHg
